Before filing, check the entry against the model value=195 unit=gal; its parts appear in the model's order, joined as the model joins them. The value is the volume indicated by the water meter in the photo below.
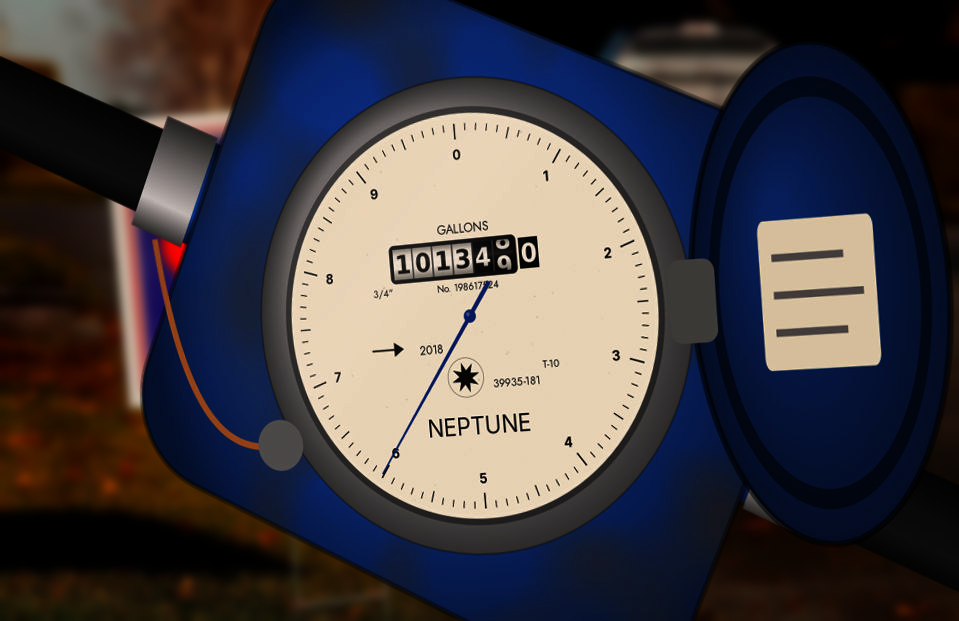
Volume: value=1013486.0 unit=gal
